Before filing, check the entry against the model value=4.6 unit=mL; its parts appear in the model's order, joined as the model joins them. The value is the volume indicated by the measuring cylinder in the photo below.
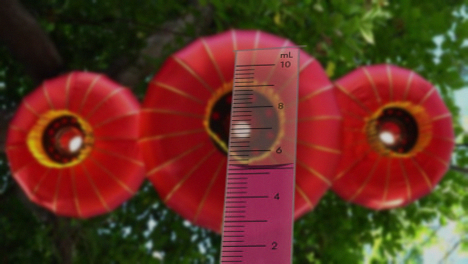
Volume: value=5.2 unit=mL
